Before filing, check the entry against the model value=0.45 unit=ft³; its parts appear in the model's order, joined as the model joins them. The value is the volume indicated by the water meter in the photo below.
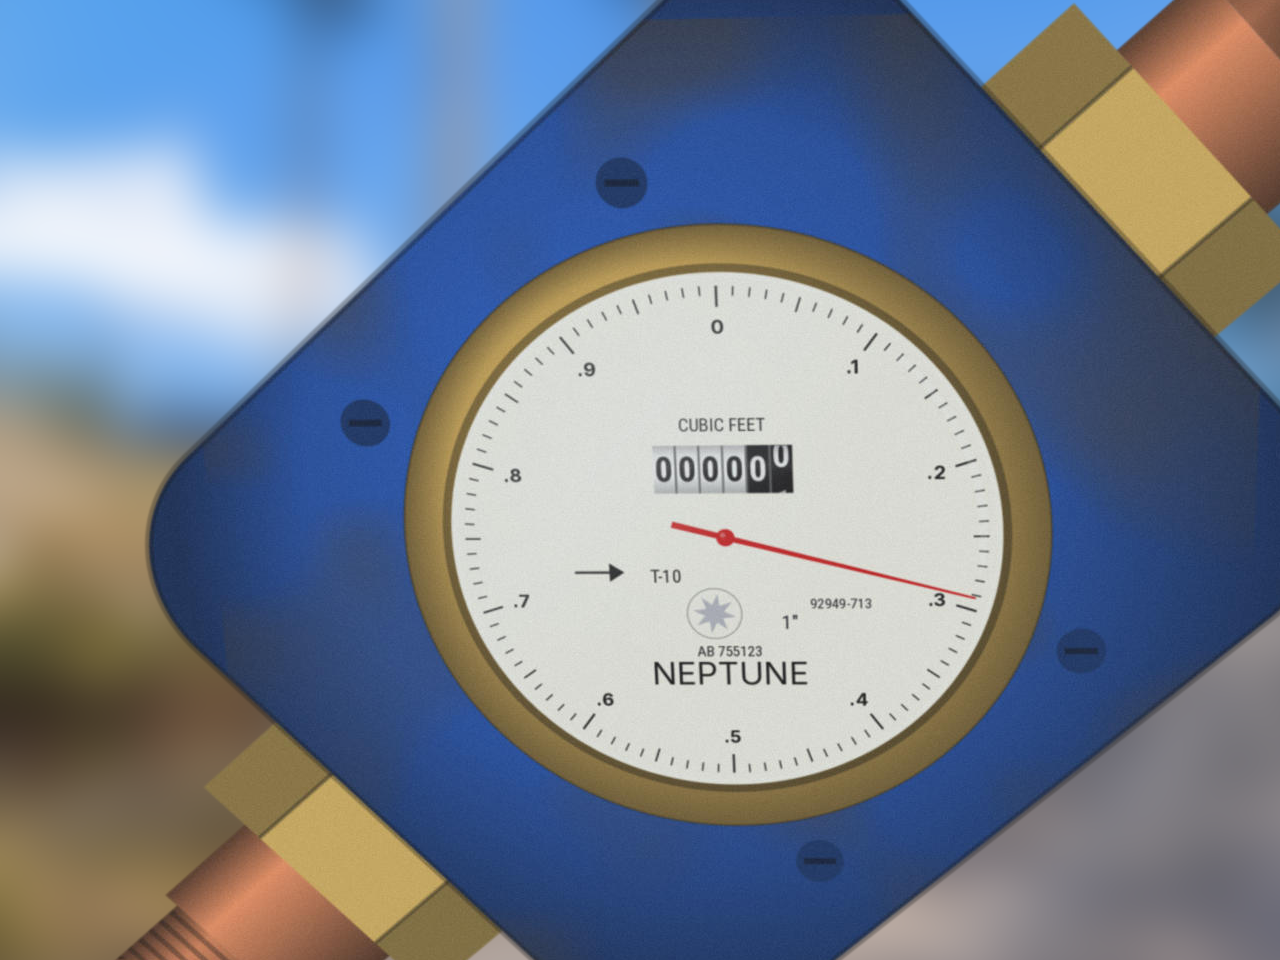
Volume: value=0.29 unit=ft³
